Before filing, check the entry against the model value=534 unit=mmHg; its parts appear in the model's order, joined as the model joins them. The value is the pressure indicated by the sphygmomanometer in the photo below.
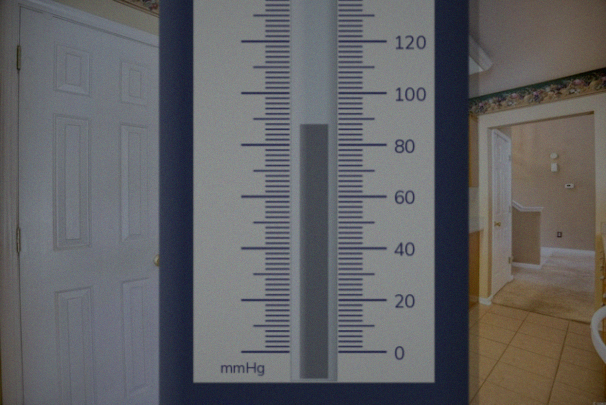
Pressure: value=88 unit=mmHg
